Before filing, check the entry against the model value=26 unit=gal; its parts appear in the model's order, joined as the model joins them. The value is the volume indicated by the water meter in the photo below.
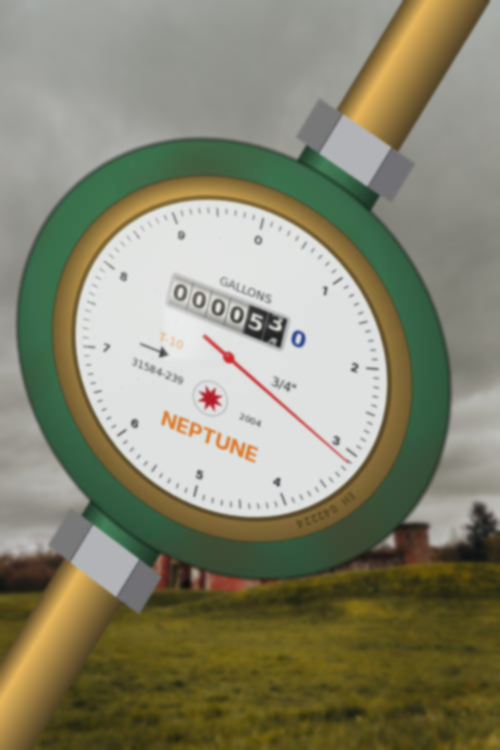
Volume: value=533.1 unit=gal
